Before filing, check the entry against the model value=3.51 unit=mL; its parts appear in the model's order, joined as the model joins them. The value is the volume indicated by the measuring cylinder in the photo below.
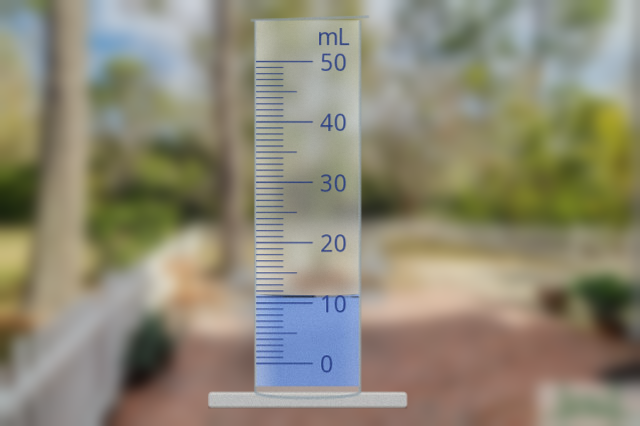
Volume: value=11 unit=mL
